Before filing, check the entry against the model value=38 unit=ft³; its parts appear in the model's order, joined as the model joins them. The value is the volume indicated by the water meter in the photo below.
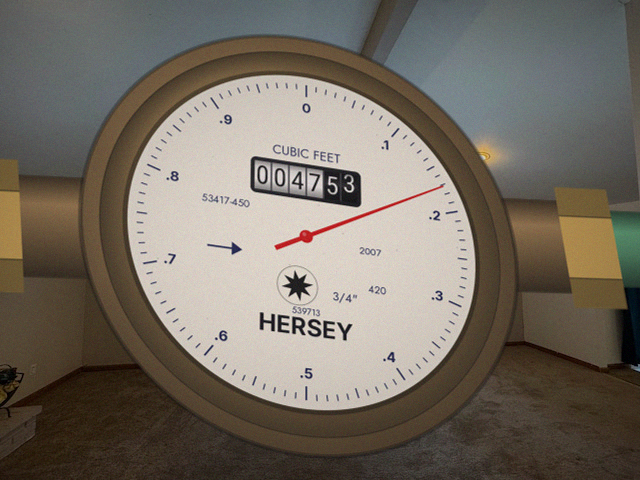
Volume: value=4753.17 unit=ft³
